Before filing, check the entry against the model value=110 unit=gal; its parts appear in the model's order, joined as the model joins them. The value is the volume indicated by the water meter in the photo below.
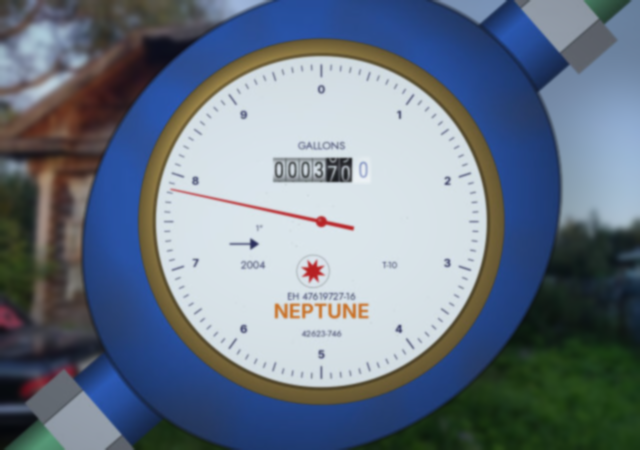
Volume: value=3697.8 unit=gal
